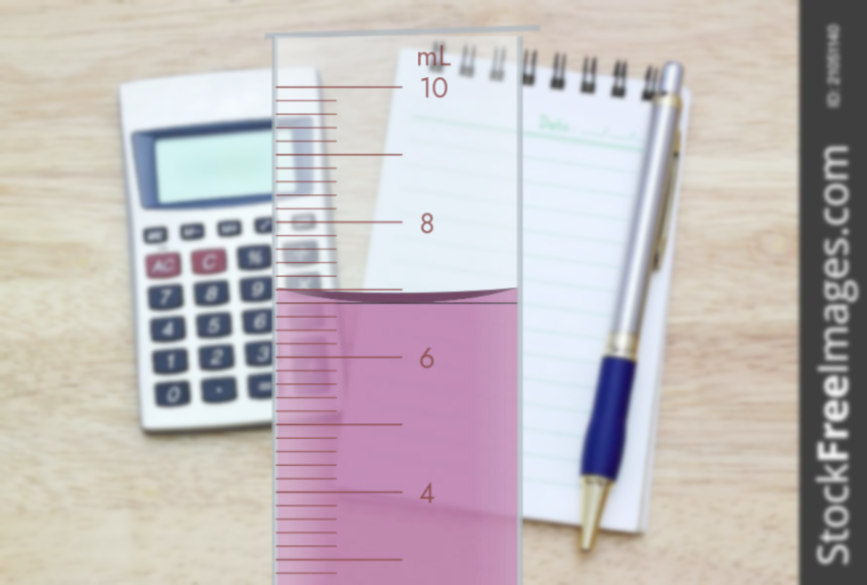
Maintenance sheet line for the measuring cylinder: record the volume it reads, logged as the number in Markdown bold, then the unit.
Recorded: **6.8** mL
